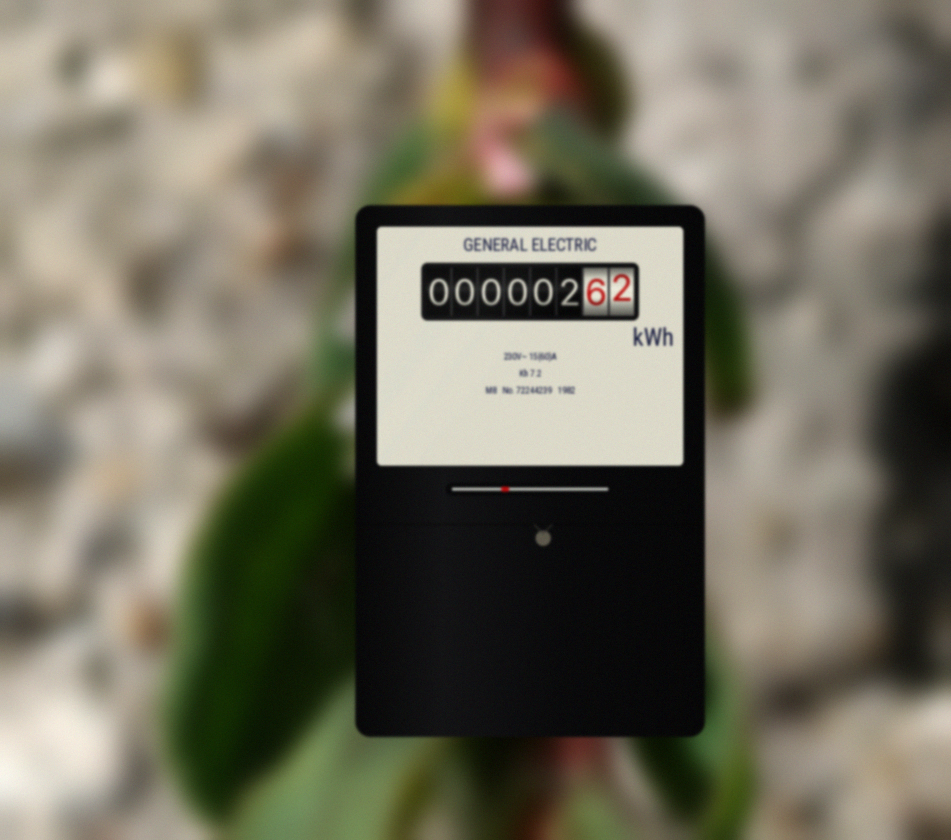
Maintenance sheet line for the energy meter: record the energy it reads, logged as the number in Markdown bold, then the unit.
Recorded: **2.62** kWh
